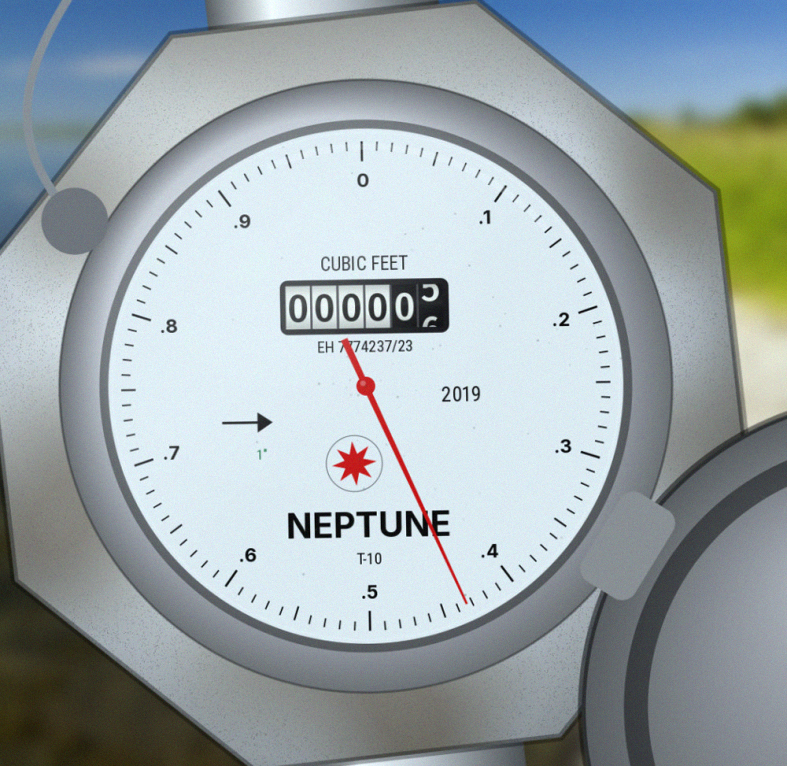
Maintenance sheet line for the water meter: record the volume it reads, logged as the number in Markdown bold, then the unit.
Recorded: **5.43** ft³
